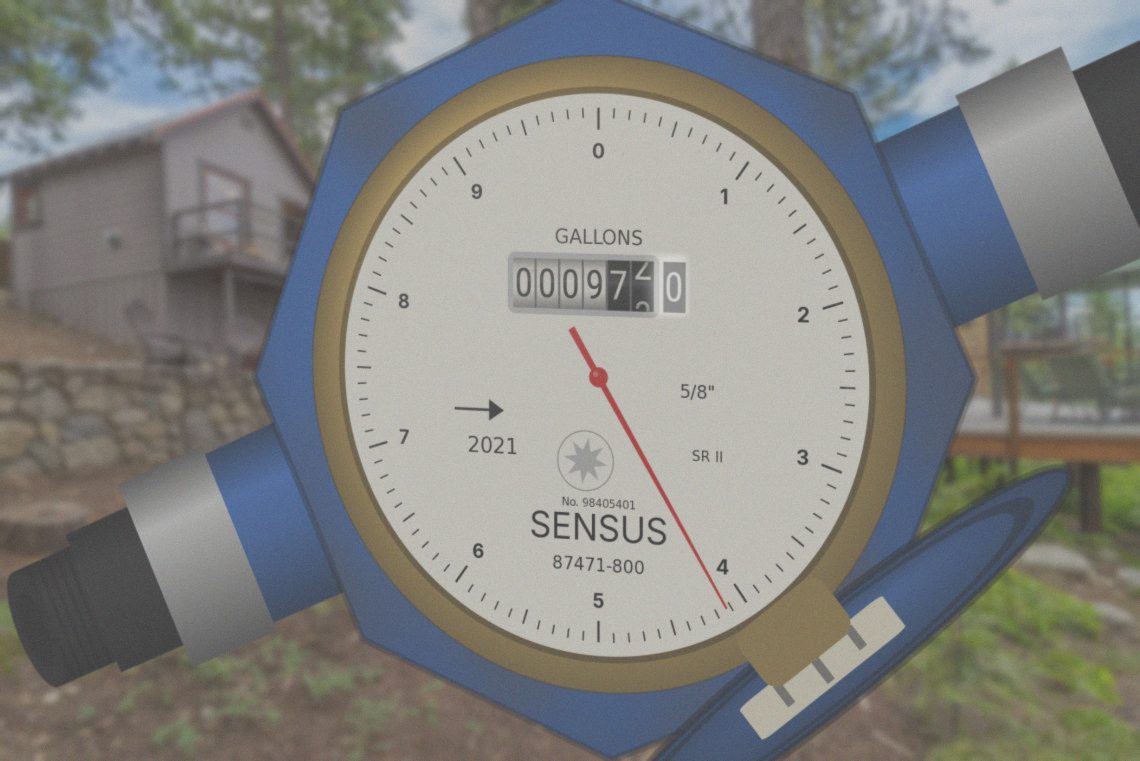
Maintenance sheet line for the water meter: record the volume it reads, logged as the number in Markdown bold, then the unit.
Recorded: **9724.1** gal
